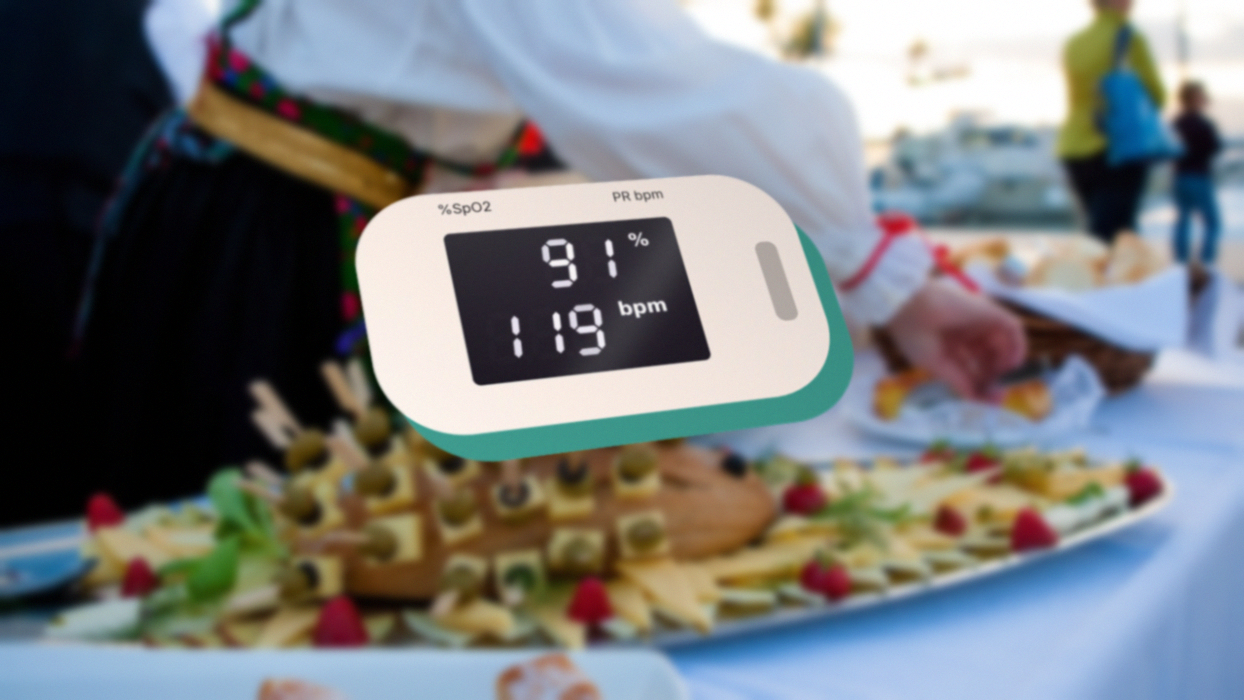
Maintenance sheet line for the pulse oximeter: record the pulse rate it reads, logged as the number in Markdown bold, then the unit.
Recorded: **119** bpm
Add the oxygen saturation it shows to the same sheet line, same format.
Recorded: **91** %
